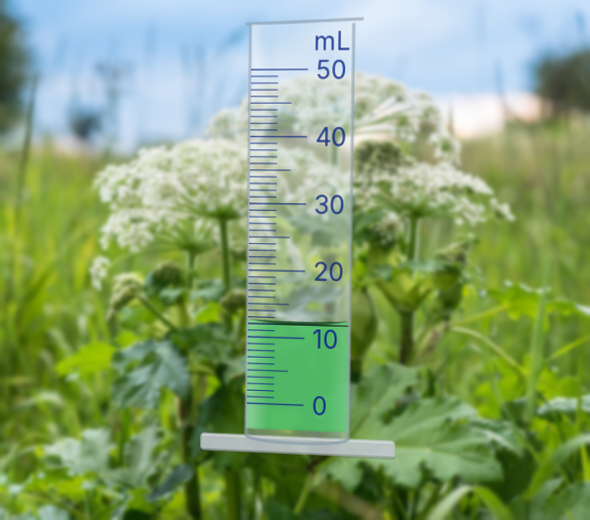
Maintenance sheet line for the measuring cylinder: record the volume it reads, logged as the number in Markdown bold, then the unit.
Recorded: **12** mL
